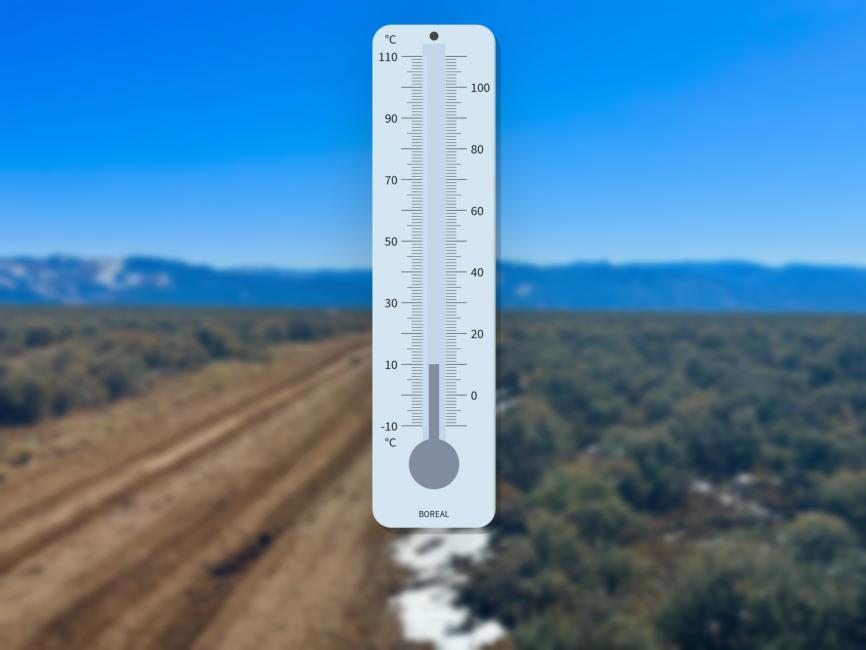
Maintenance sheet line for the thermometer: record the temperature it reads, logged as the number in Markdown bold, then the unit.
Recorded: **10** °C
